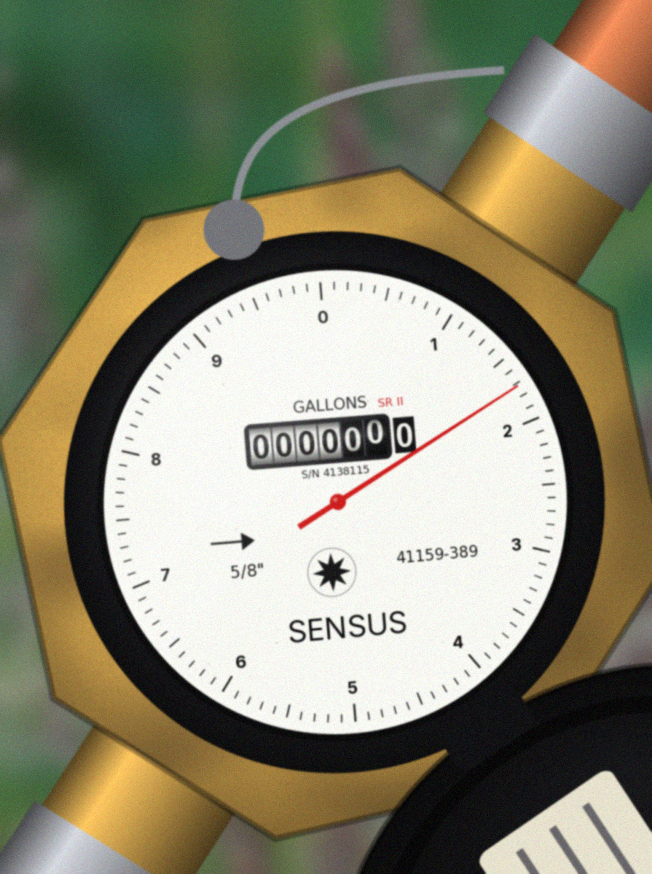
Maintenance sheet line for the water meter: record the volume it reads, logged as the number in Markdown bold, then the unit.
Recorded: **1.7** gal
